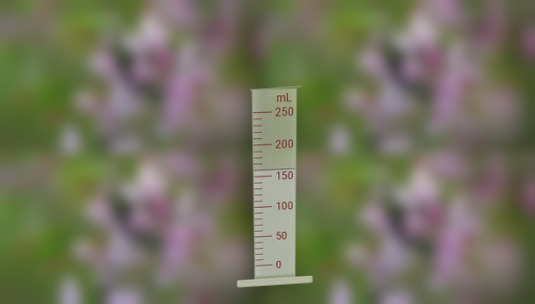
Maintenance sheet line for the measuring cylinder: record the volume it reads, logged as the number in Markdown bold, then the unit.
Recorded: **160** mL
